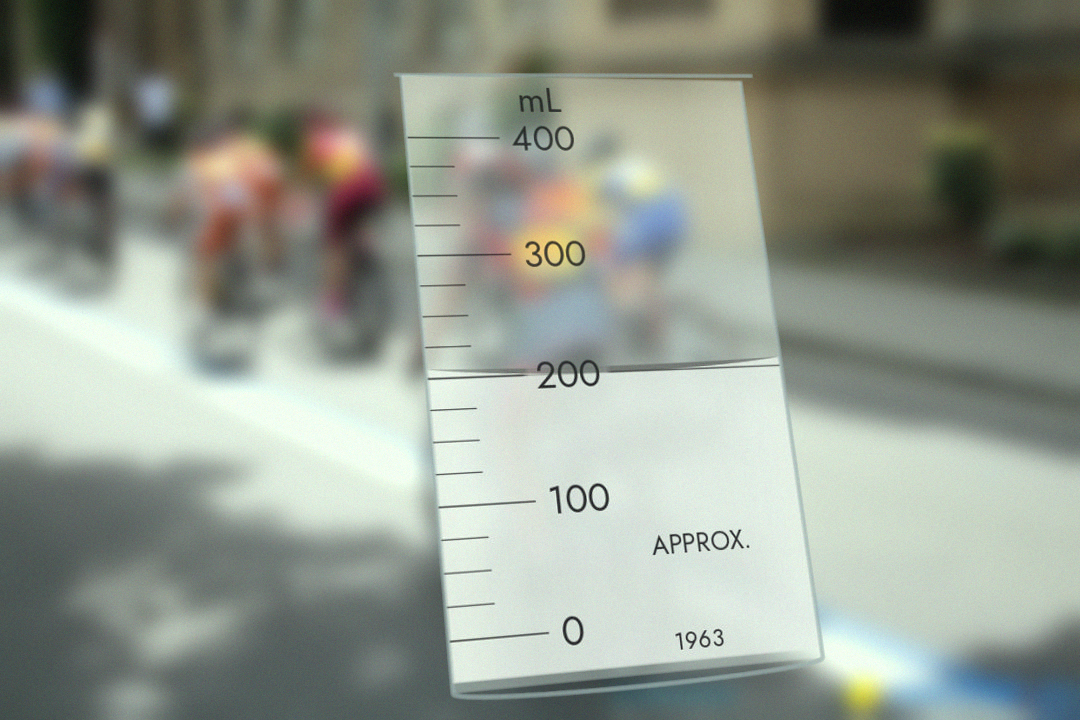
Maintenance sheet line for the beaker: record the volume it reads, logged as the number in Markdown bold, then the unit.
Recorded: **200** mL
